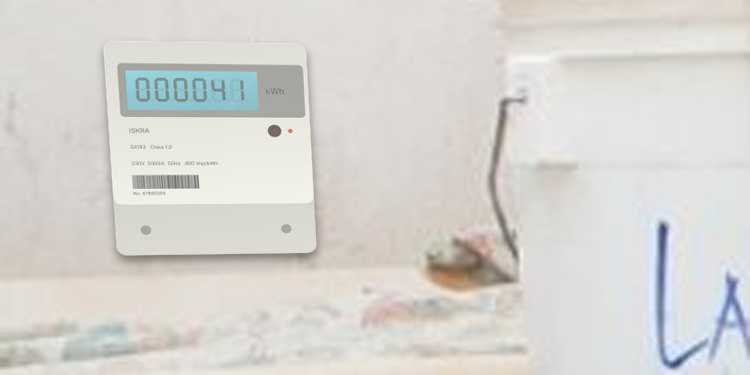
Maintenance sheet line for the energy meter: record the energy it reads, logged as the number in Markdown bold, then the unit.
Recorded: **41** kWh
